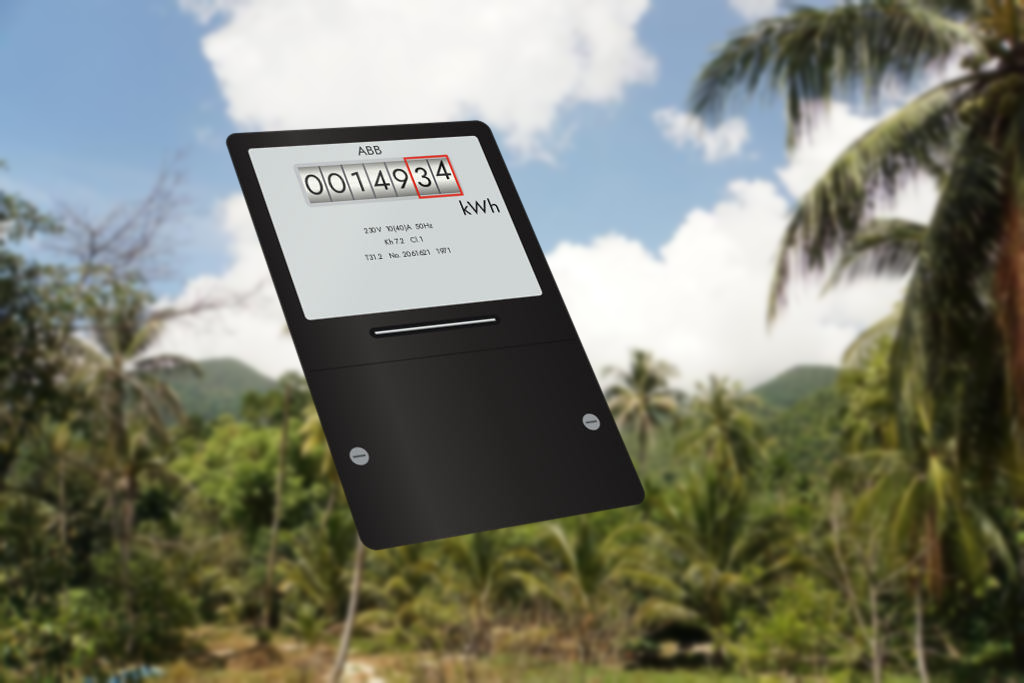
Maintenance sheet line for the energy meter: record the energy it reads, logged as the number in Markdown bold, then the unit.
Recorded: **149.34** kWh
